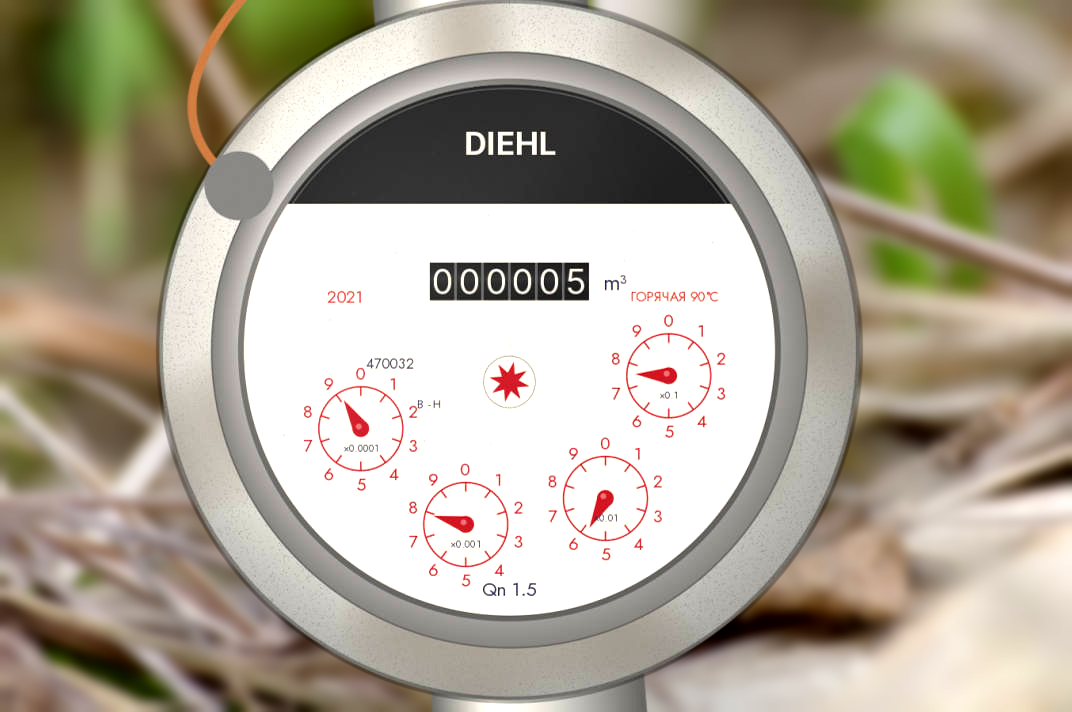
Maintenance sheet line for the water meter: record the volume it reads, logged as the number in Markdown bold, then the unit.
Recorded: **5.7579** m³
